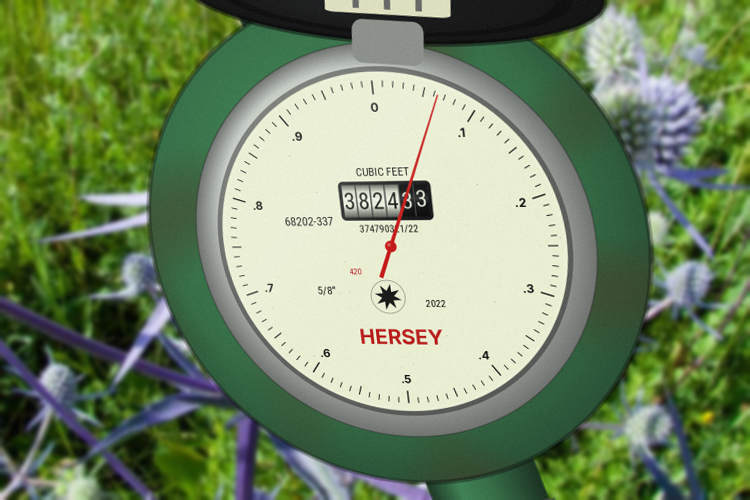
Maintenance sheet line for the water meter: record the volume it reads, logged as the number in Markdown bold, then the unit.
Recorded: **382433.06** ft³
